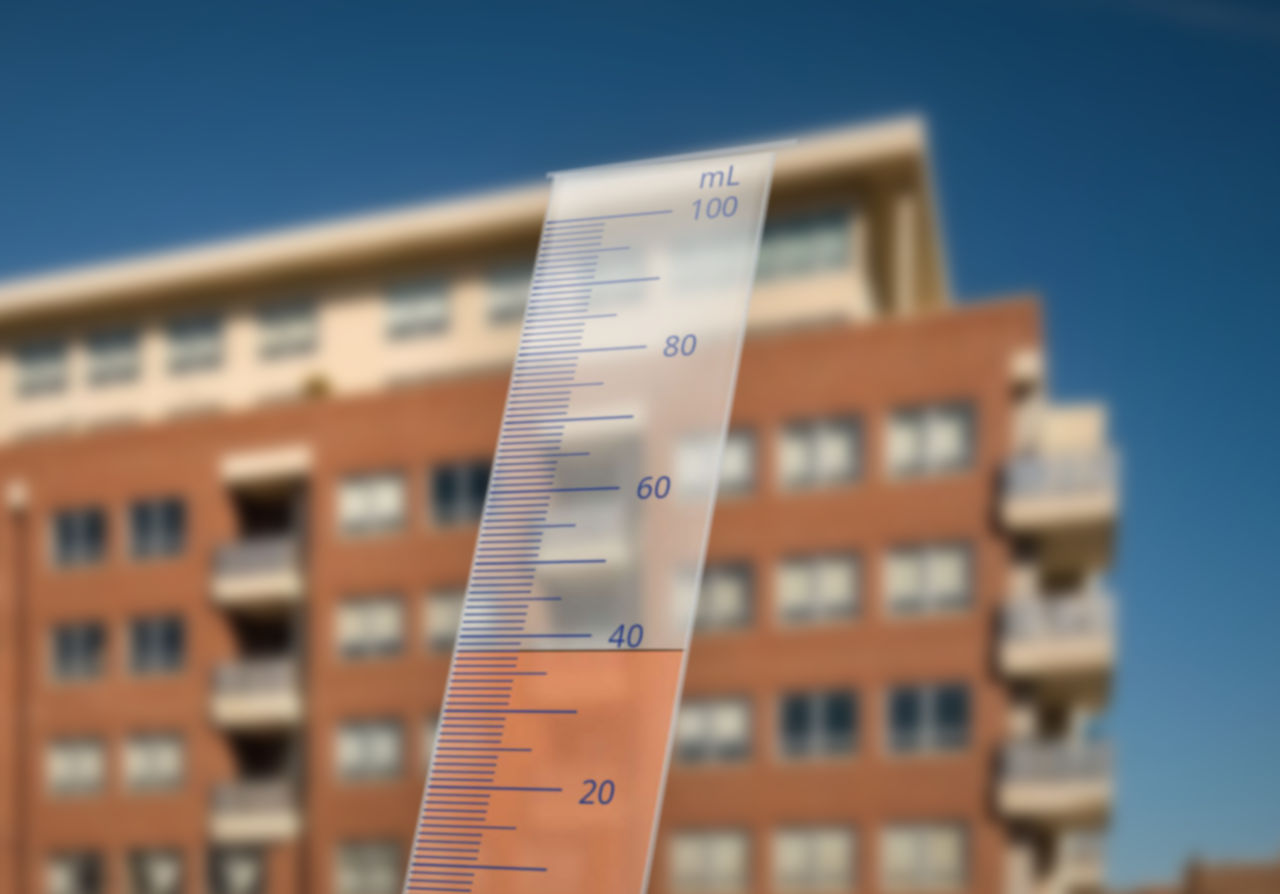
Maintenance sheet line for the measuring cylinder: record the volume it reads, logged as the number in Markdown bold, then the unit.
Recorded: **38** mL
